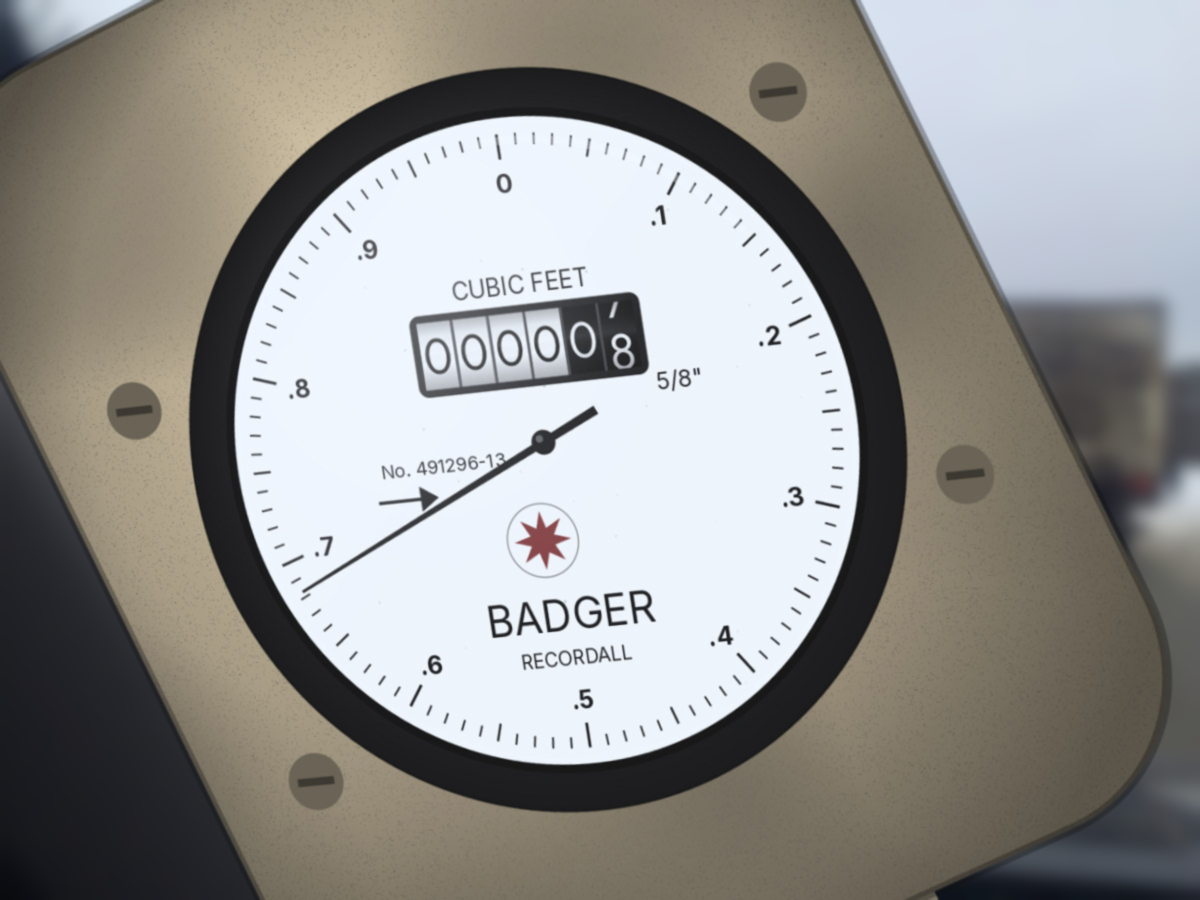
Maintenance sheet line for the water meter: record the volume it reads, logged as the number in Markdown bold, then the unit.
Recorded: **7.68** ft³
